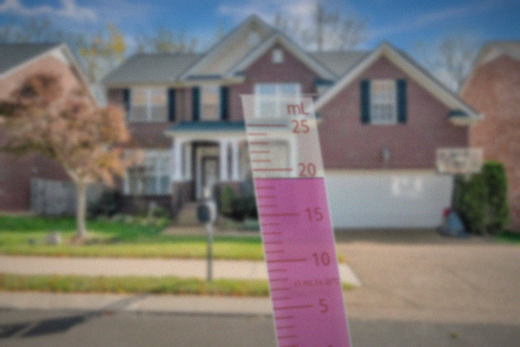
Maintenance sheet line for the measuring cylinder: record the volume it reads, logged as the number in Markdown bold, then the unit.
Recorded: **19** mL
